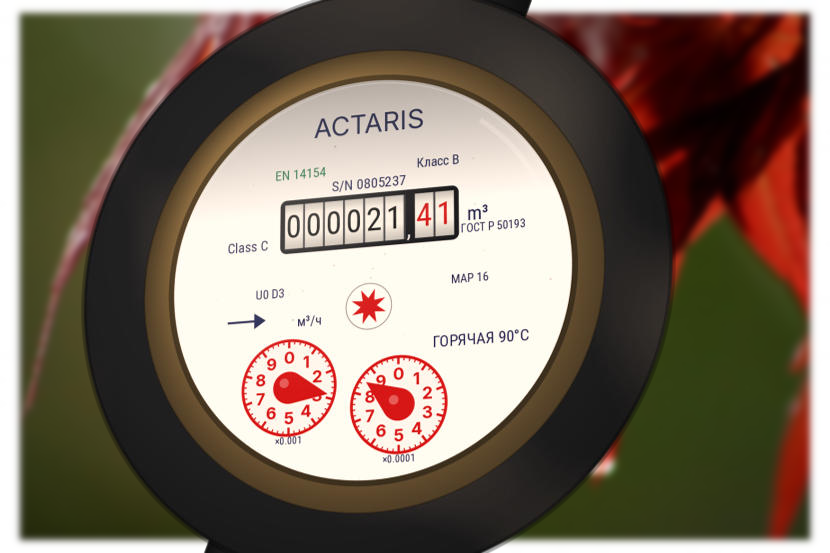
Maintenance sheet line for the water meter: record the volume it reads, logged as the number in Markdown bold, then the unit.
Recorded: **21.4128** m³
